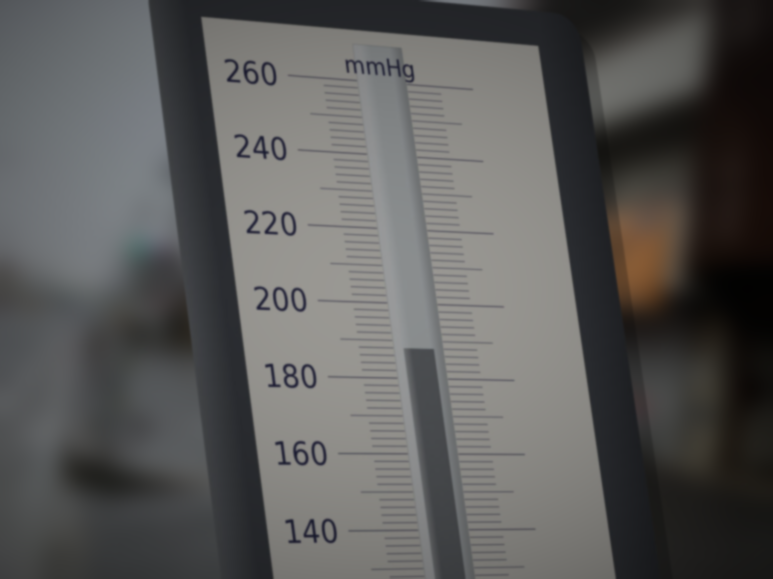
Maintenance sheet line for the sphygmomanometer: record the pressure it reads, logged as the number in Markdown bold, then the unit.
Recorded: **188** mmHg
